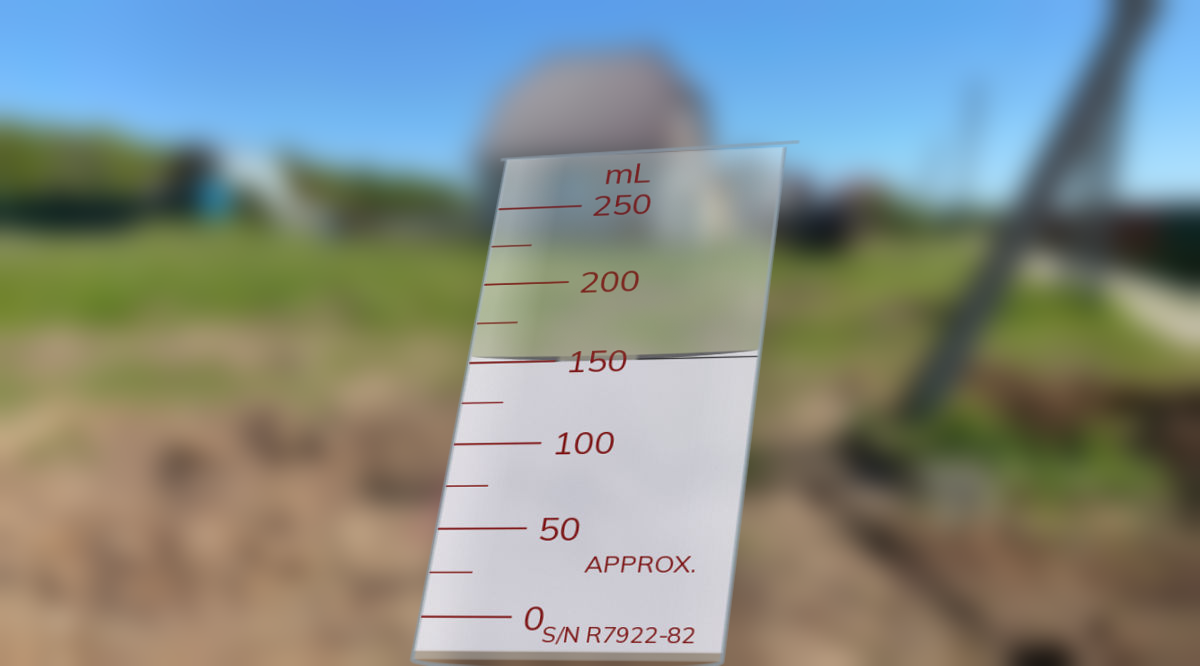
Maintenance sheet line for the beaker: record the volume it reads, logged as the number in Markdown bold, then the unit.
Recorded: **150** mL
